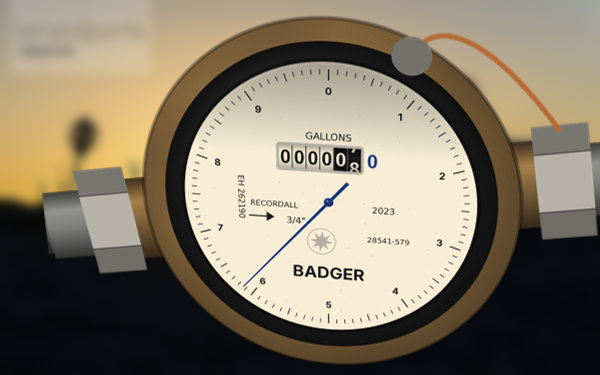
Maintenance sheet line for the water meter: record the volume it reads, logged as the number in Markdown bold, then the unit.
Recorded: **76.1** gal
